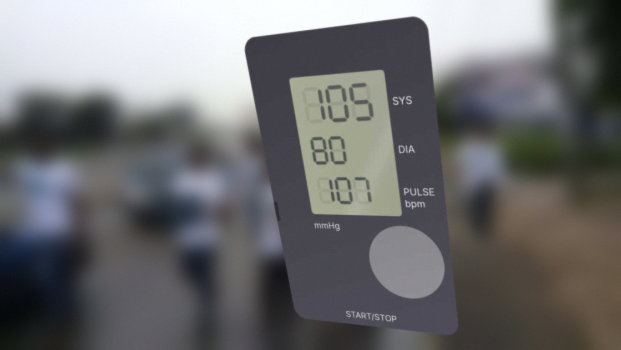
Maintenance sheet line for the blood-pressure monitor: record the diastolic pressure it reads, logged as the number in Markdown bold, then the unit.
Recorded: **80** mmHg
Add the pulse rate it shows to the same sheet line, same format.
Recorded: **107** bpm
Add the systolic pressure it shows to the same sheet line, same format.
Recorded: **105** mmHg
